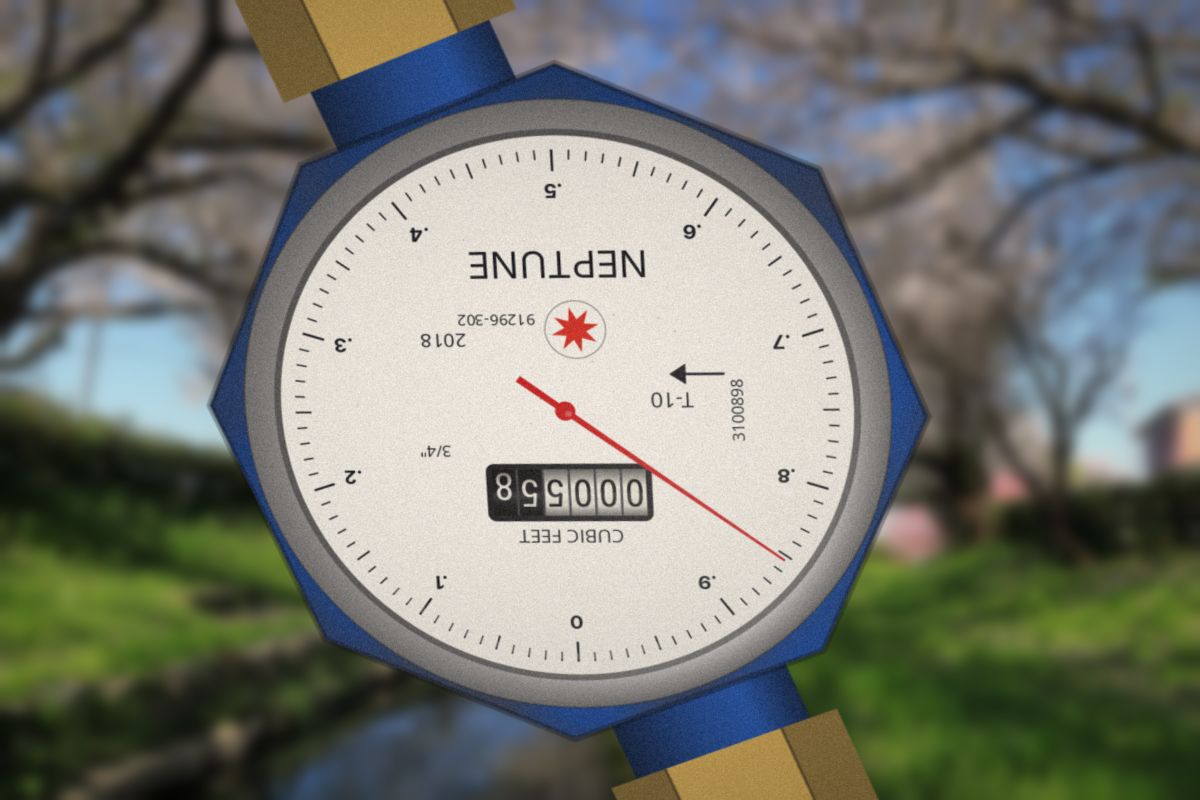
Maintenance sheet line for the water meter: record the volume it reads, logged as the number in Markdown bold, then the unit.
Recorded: **557.85** ft³
